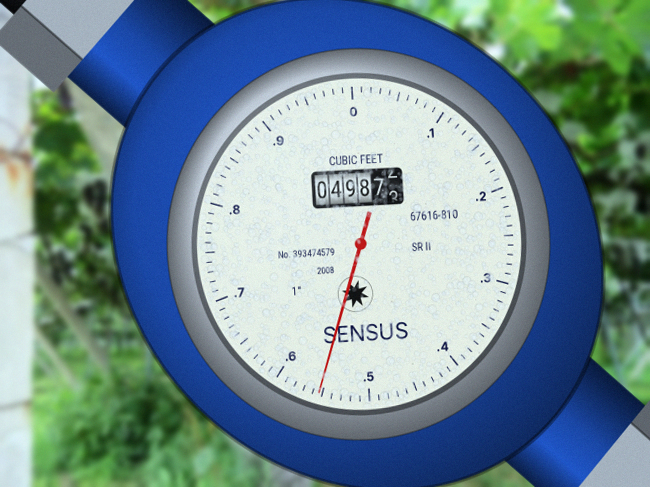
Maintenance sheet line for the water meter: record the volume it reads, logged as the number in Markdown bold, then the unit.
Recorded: **49872.55** ft³
